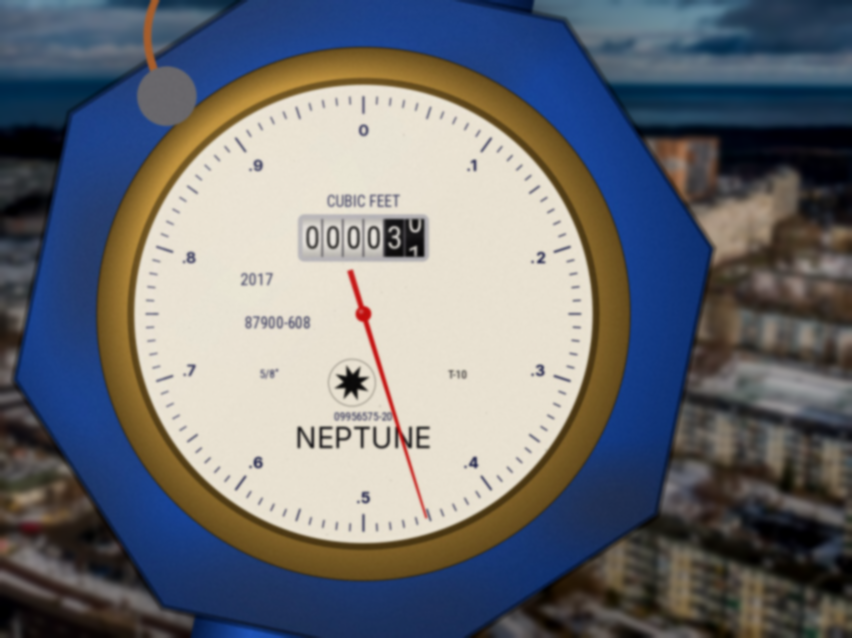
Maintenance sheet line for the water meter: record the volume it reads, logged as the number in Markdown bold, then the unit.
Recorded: **30.45** ft³
